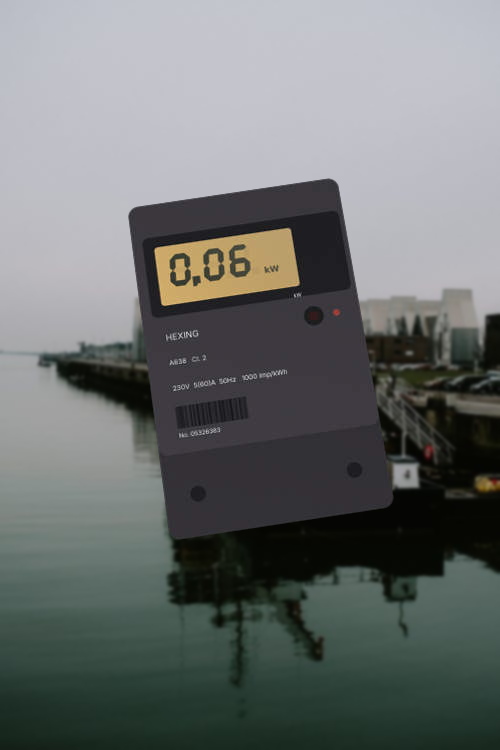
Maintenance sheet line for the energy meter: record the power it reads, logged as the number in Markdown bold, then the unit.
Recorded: **0.06** kW
